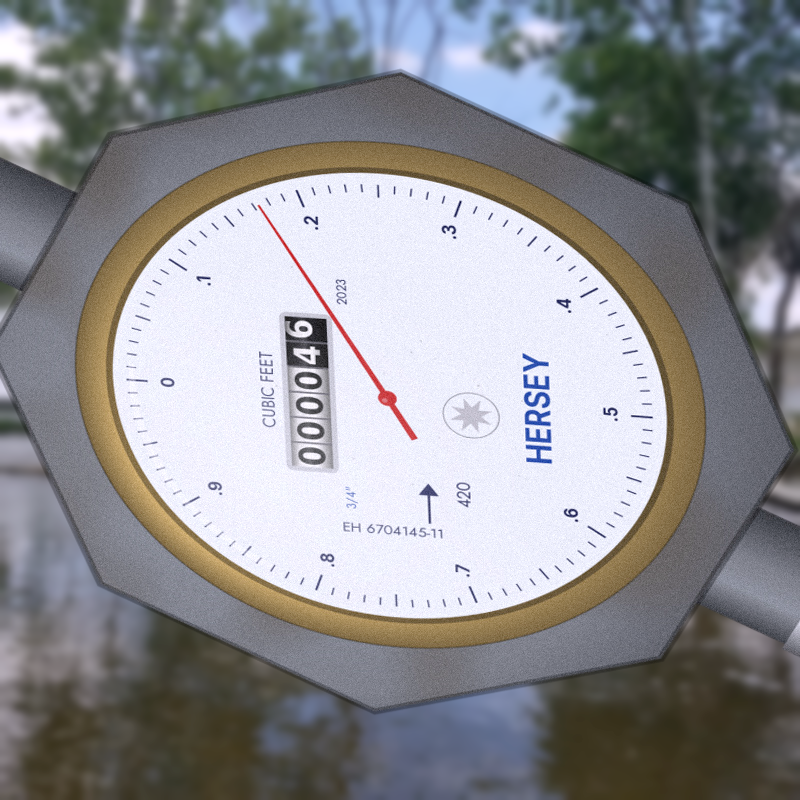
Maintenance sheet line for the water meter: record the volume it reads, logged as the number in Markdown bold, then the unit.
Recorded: **46.17** ft³
